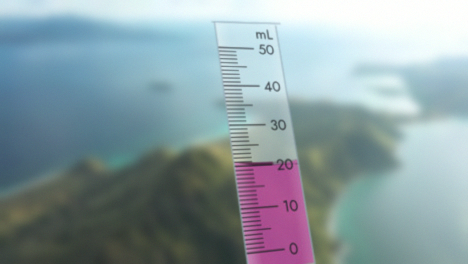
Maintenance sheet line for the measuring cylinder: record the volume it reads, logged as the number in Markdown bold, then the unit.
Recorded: **20** mL
